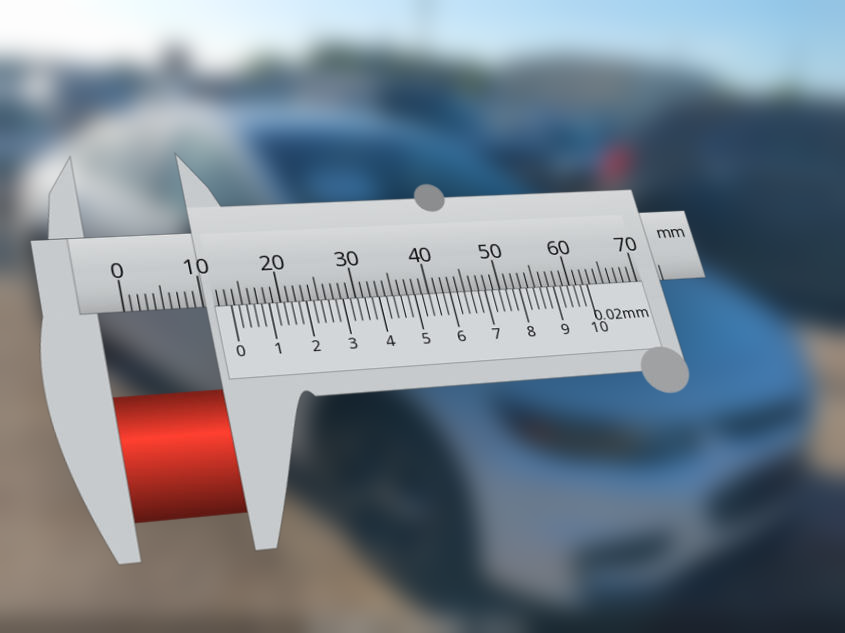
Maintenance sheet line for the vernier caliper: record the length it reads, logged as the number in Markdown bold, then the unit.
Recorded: **13.6** mm
